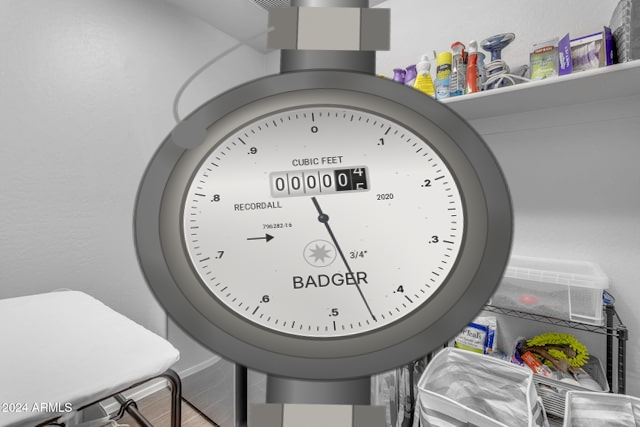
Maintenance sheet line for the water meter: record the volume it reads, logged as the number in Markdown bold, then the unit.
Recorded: **4.45** ft³
